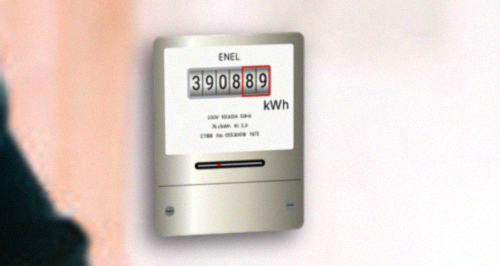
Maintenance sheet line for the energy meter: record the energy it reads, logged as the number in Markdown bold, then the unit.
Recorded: **3908.89** kWh
